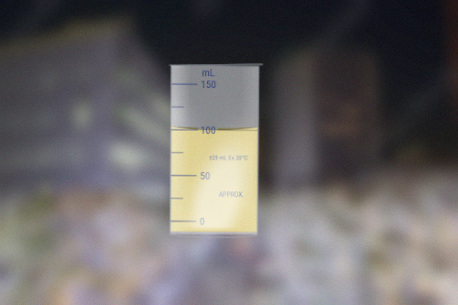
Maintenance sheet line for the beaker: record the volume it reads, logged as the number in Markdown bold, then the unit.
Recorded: **100** mL
